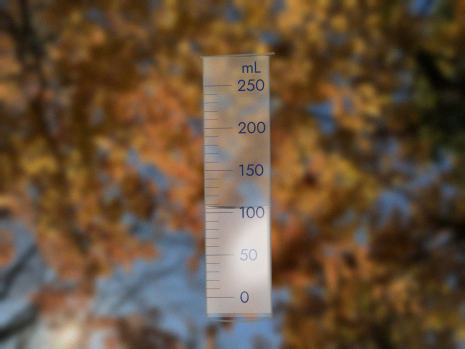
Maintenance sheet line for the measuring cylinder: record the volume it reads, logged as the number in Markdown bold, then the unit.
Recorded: **105** mL
